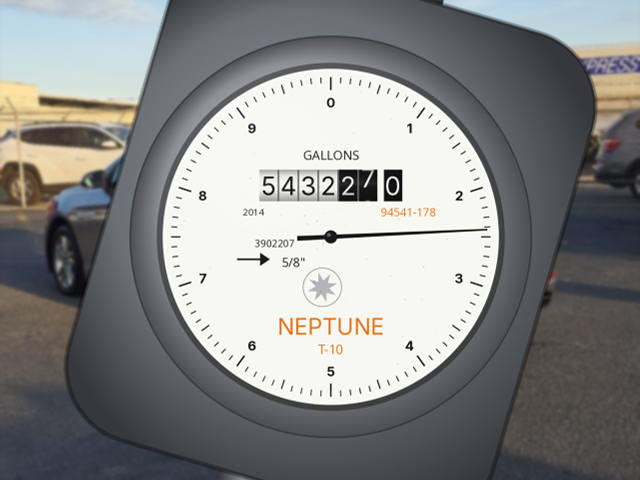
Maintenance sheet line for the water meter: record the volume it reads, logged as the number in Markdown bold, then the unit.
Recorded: **5432272.4** gal
